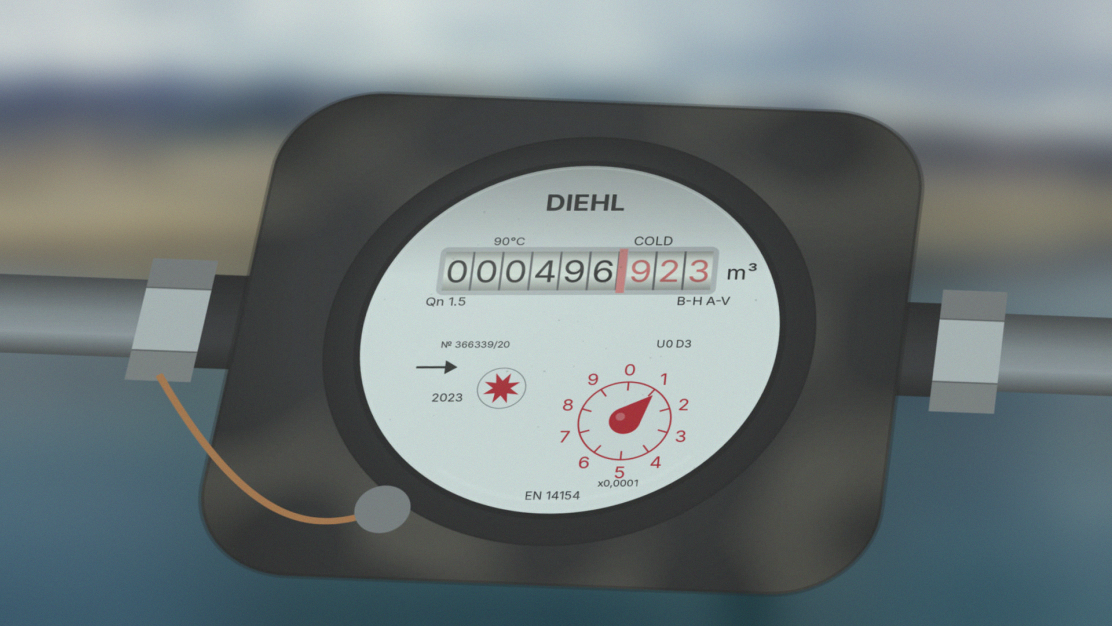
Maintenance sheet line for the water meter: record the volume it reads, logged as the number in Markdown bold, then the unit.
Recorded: **496.9231** m³
